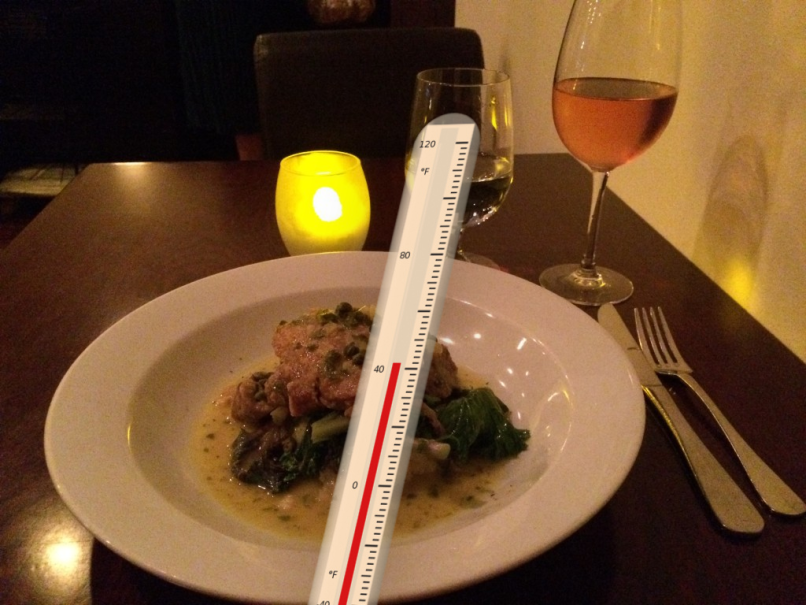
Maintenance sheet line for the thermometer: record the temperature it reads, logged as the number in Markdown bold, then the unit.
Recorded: **42** °F
